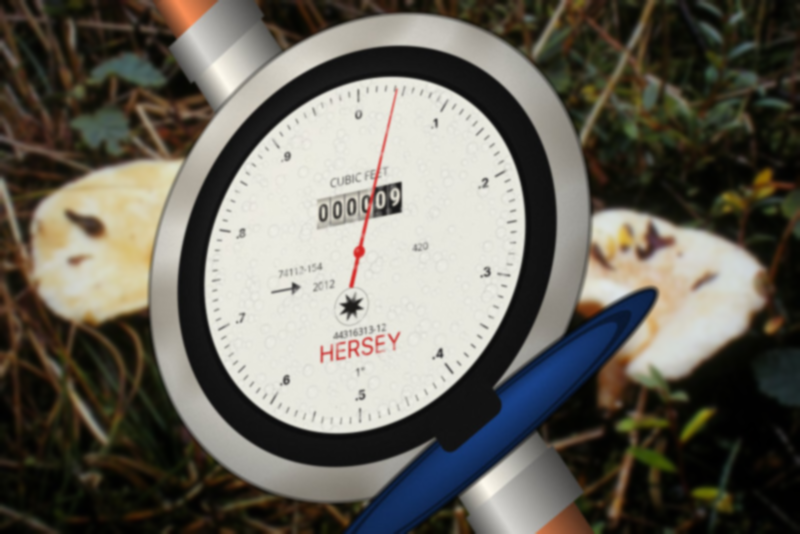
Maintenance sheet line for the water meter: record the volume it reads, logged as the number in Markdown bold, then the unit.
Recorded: **9.04** ft³
